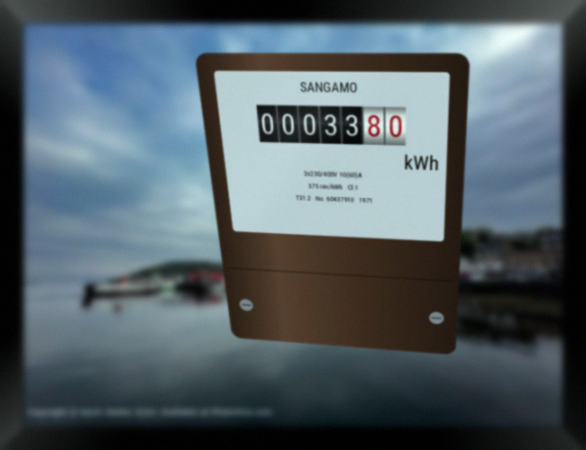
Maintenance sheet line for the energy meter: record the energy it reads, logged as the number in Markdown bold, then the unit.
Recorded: **33.80** kWh
